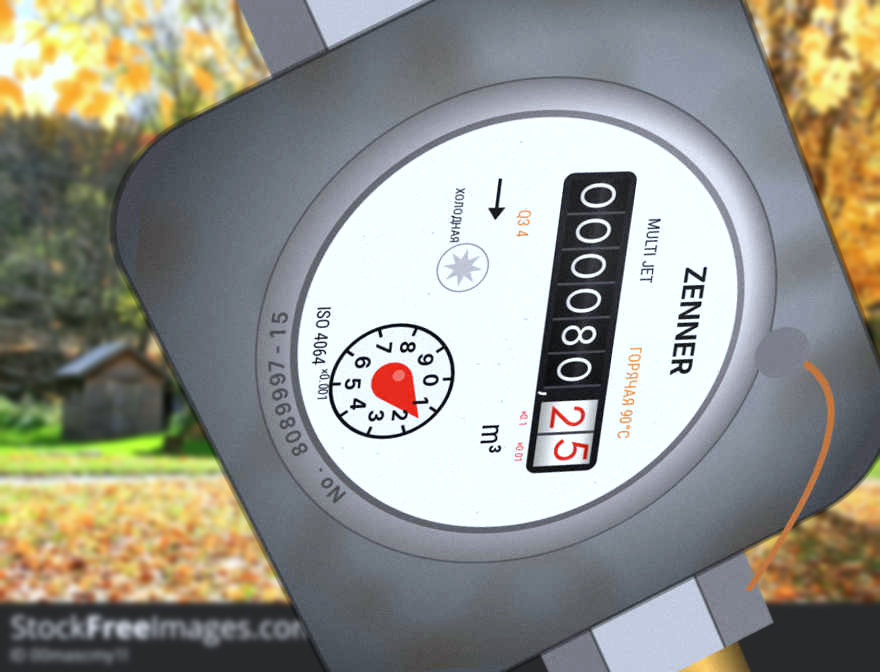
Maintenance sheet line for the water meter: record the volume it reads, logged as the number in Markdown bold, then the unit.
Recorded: **80.251** m³
